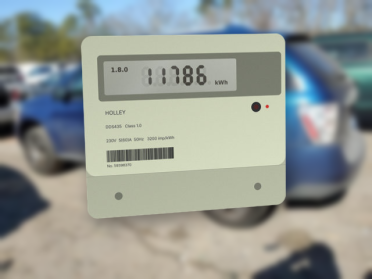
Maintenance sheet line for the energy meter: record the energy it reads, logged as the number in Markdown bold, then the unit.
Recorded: **11786** kWh
